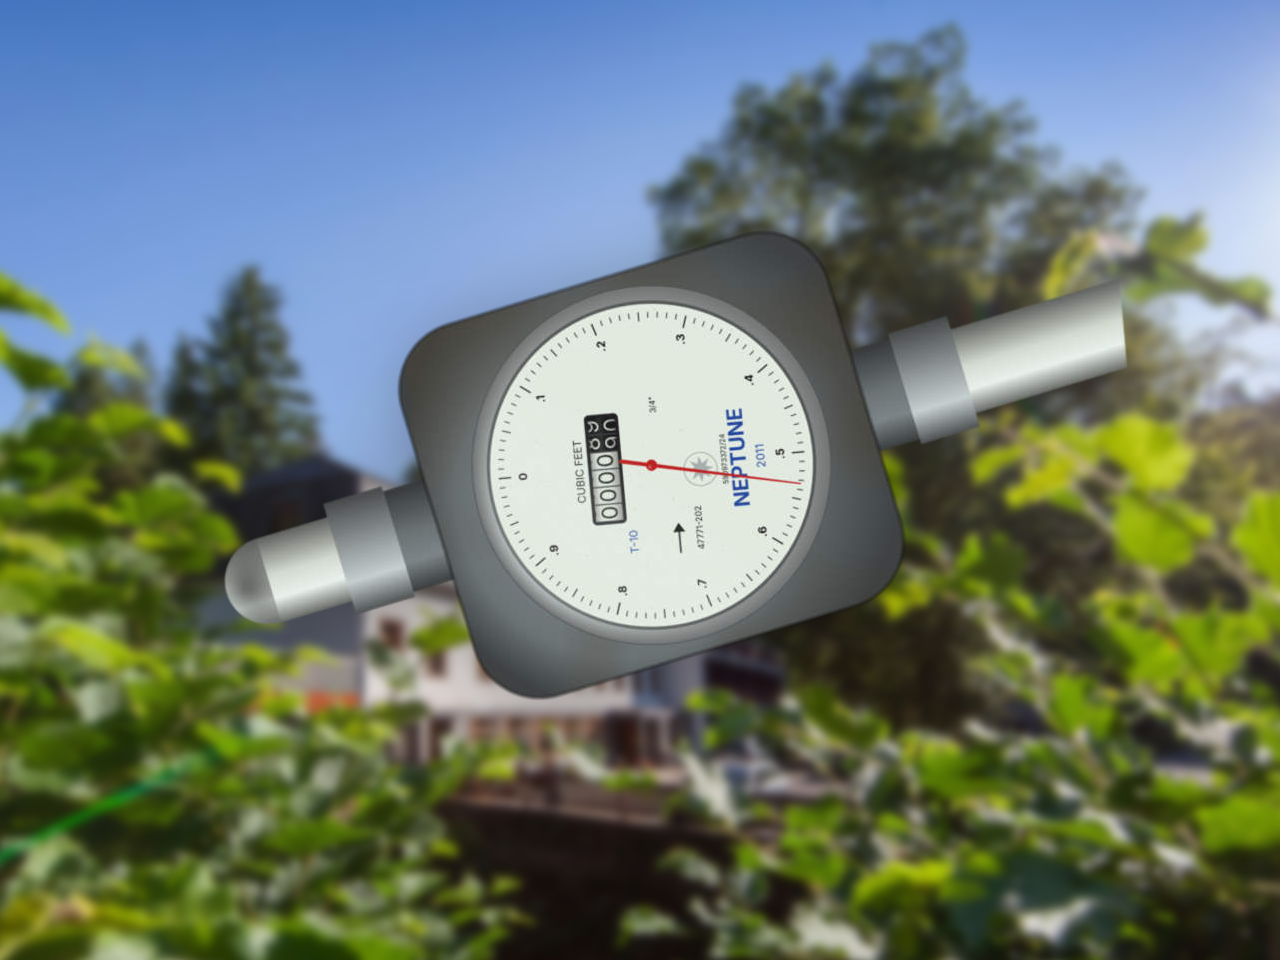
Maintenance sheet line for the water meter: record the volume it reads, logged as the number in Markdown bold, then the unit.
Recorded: **89.53** ft³
